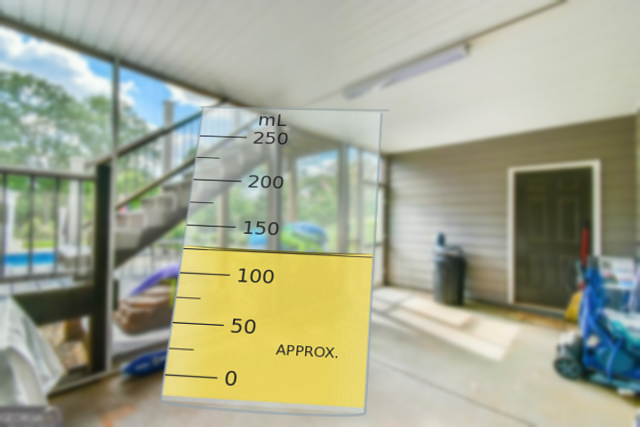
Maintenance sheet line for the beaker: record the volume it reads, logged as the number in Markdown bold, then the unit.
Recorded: **125** mL
